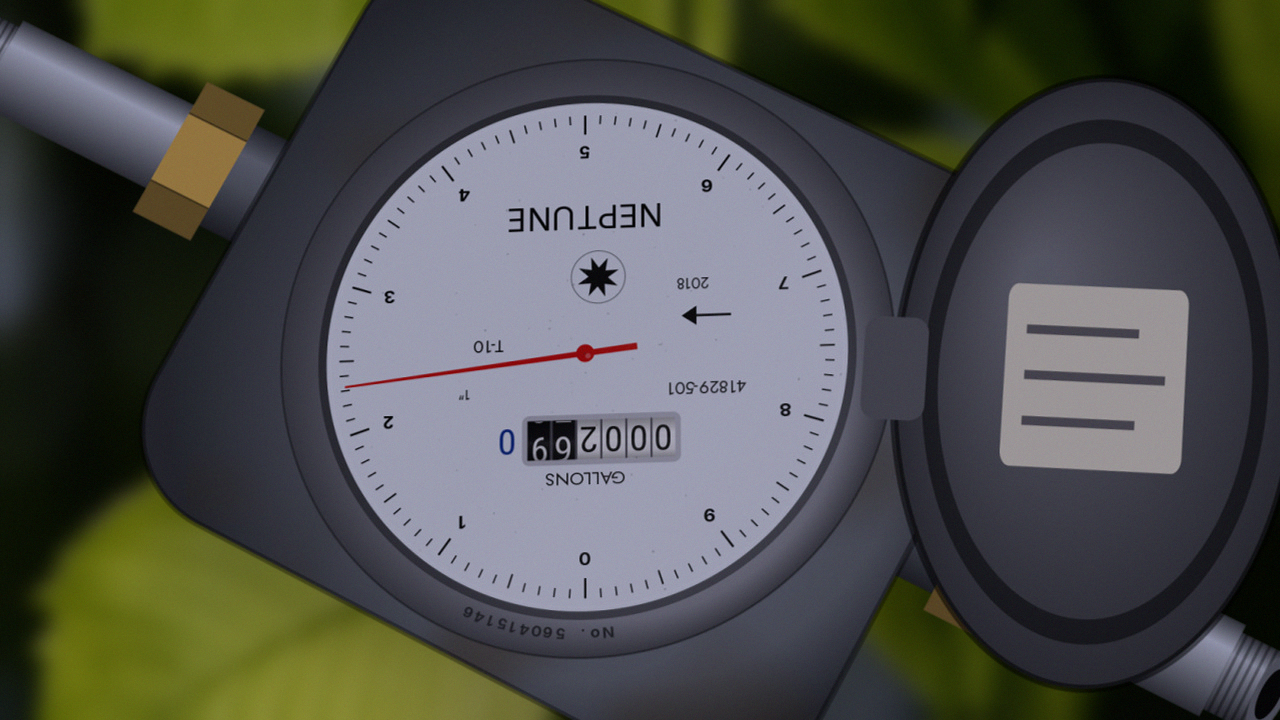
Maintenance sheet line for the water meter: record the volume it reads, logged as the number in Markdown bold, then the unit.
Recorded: **2692.3** gal
